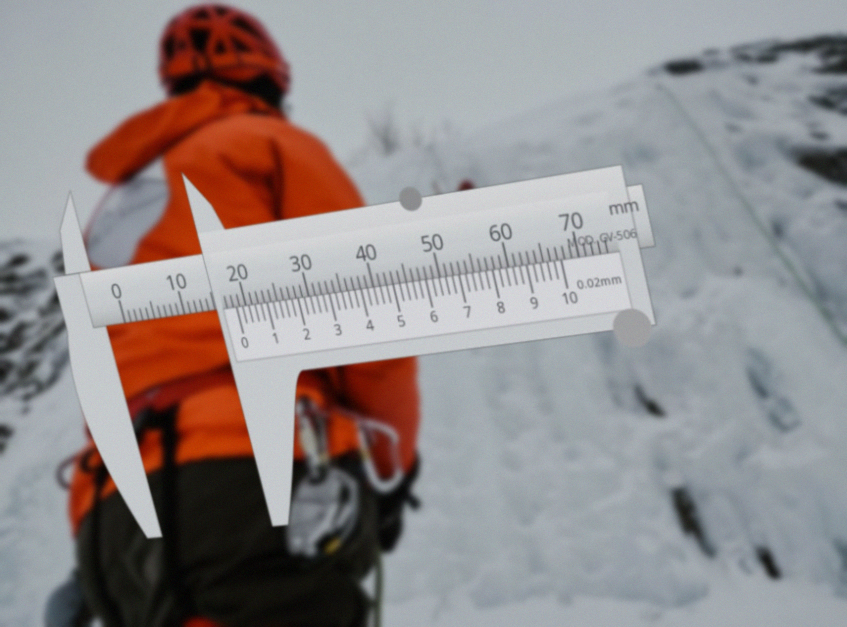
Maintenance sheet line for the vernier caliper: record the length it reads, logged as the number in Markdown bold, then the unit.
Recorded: **18.5** mm
